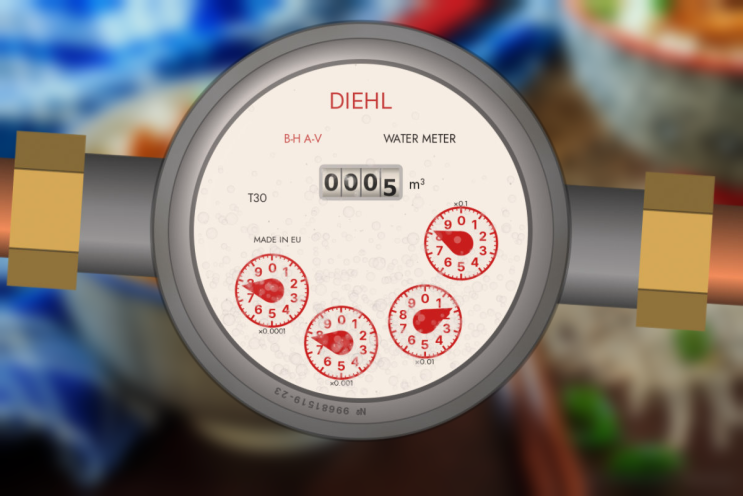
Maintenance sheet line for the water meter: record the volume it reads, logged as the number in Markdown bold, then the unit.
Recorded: **4.8177** m³
